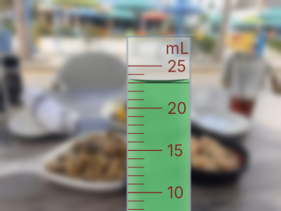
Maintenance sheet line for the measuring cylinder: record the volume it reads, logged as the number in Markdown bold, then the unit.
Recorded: **23** mL
